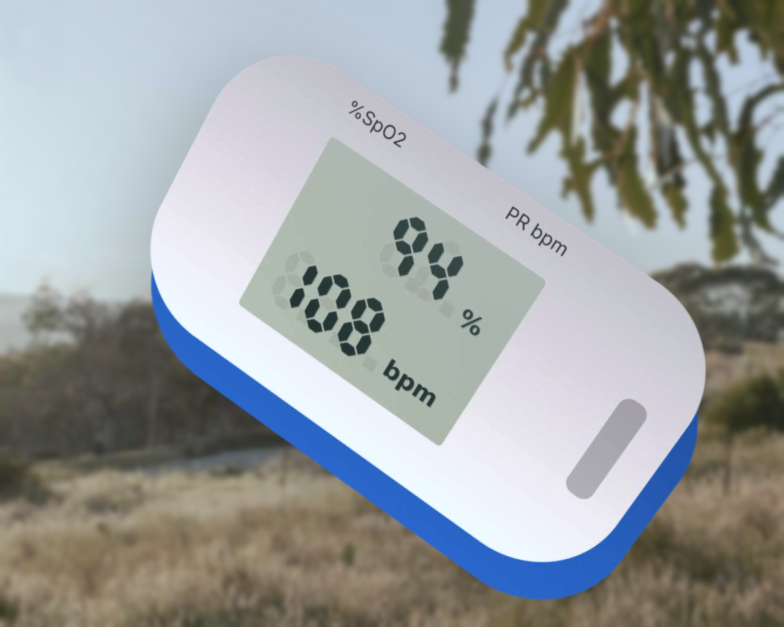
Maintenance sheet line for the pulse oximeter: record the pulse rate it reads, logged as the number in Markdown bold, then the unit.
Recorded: **108** bpm
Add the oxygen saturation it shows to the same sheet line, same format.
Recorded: **94** %
